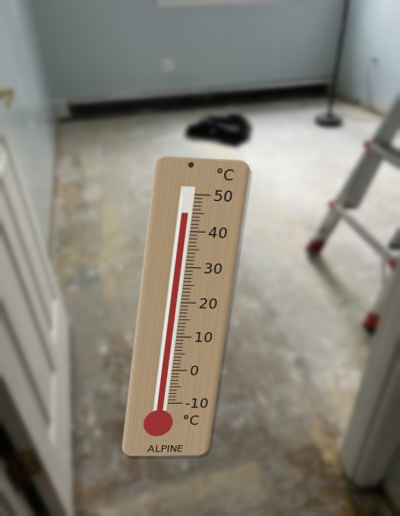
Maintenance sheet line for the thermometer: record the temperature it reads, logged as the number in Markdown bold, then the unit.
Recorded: **45** °C
